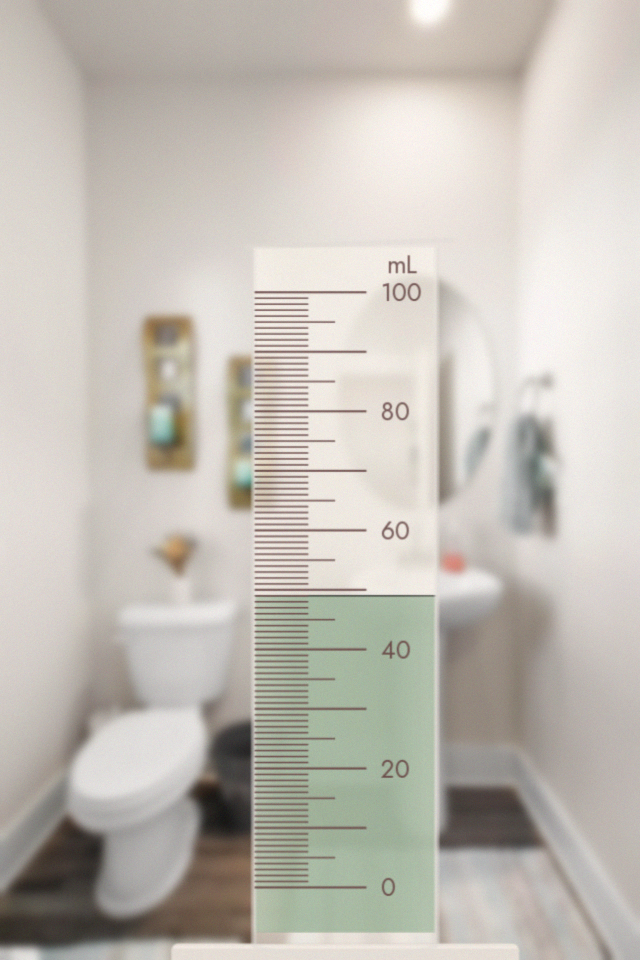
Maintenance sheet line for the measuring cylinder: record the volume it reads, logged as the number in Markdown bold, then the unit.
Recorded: **49** mL
